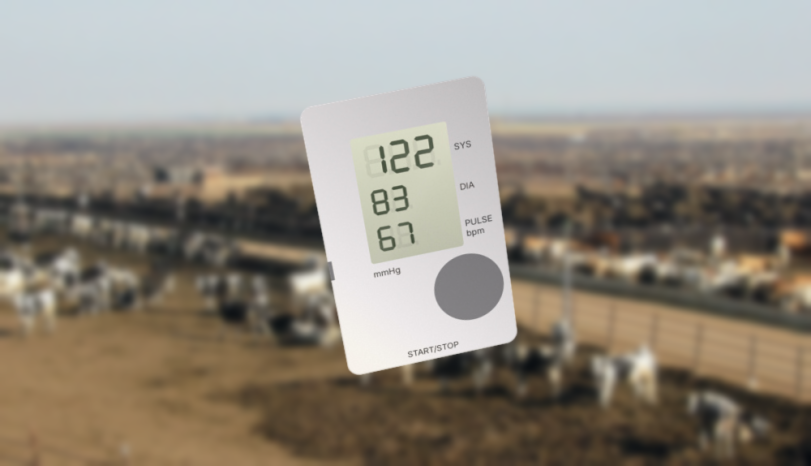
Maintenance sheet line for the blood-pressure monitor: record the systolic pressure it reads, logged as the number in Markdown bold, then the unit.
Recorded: **122** mmHg
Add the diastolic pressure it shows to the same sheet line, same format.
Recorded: **83** mmHg
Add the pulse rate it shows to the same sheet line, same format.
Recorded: **67** bpm
